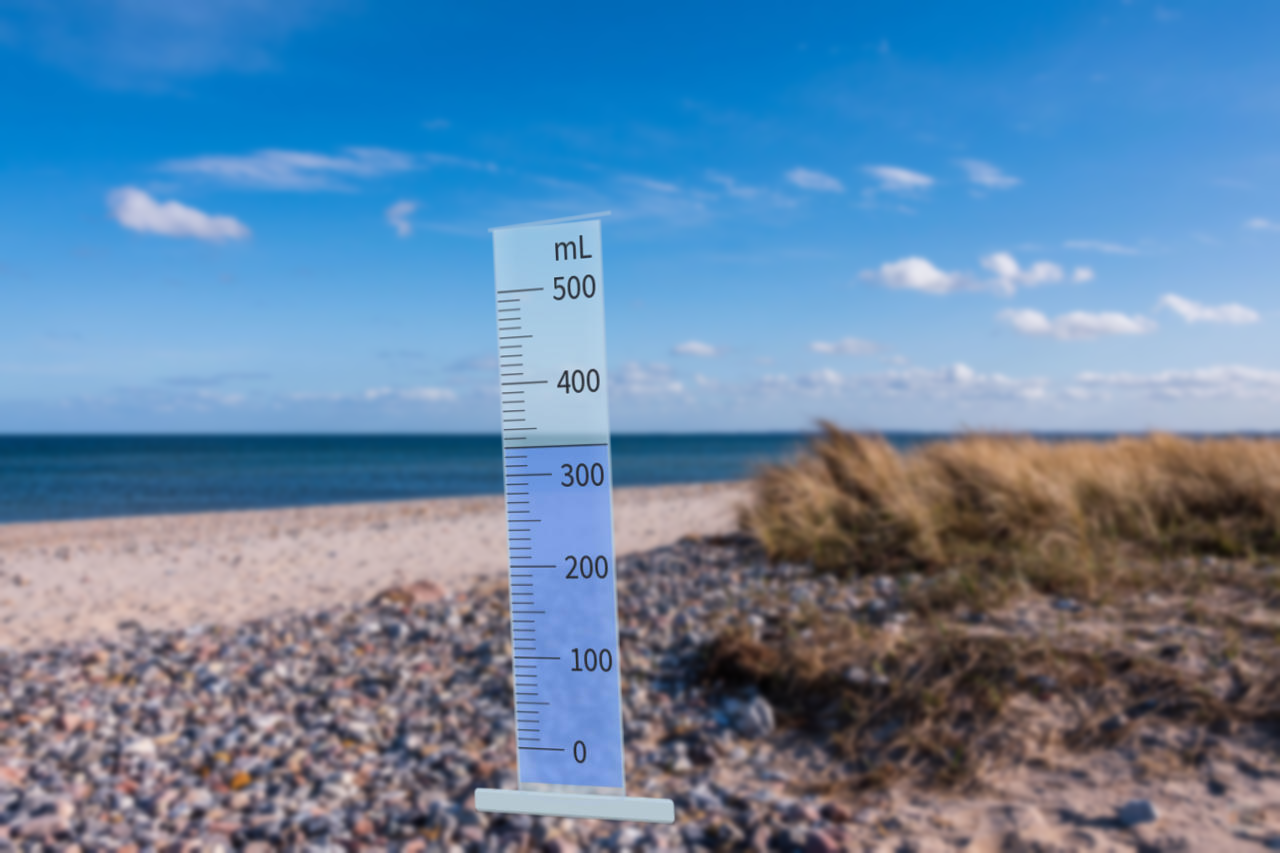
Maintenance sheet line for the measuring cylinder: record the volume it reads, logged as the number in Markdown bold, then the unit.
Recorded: **330** mL
